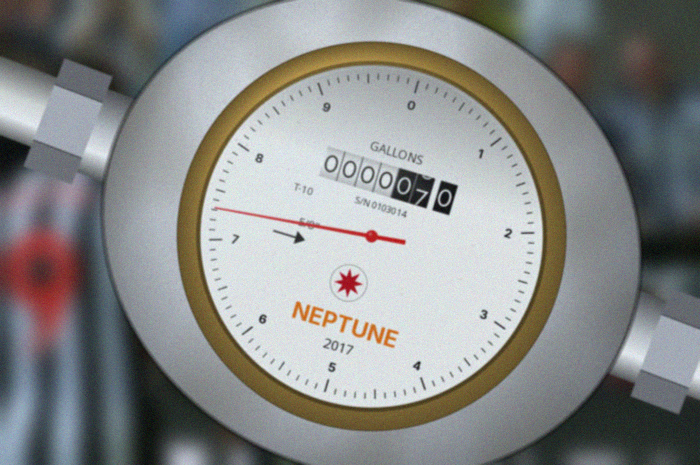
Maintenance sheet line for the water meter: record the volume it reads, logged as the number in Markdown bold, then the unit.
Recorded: **67.3** gal
